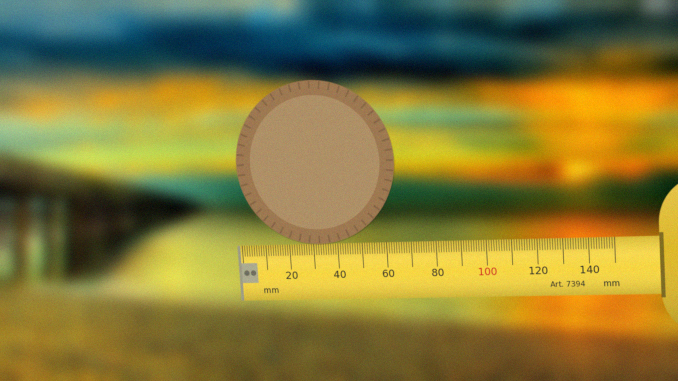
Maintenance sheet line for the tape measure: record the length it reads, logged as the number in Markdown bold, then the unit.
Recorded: **65** mm
